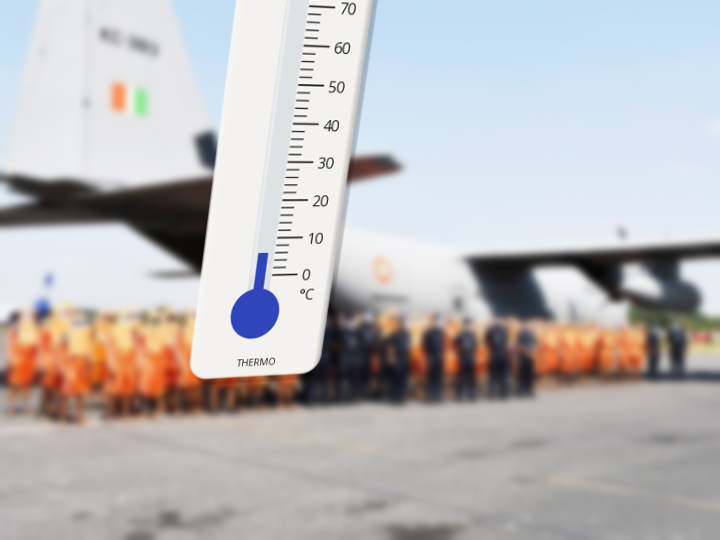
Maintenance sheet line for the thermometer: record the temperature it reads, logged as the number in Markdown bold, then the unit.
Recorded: **6** °C
